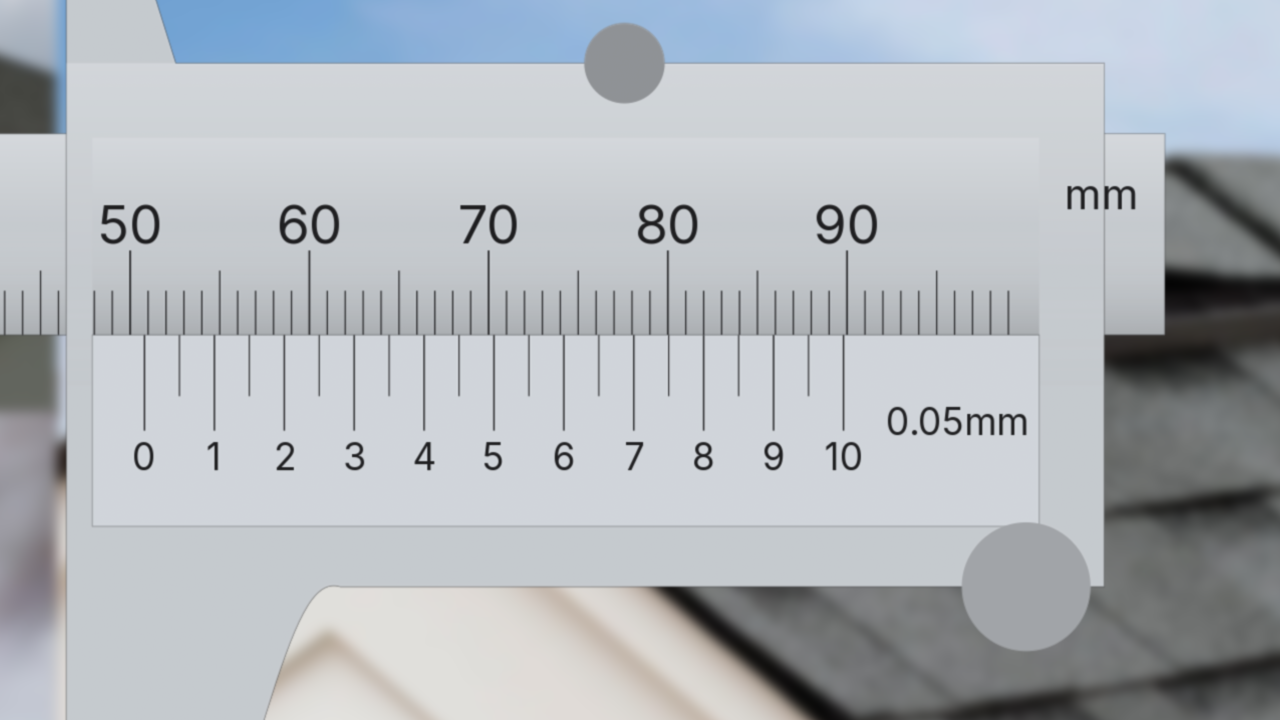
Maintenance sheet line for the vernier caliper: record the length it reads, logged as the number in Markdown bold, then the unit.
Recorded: **50.8** mm
